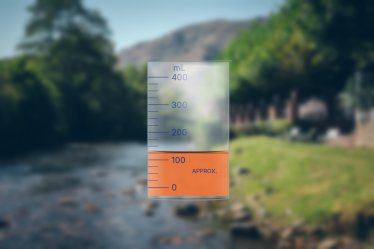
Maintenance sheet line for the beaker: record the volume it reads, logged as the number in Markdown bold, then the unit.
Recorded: **125** mL
